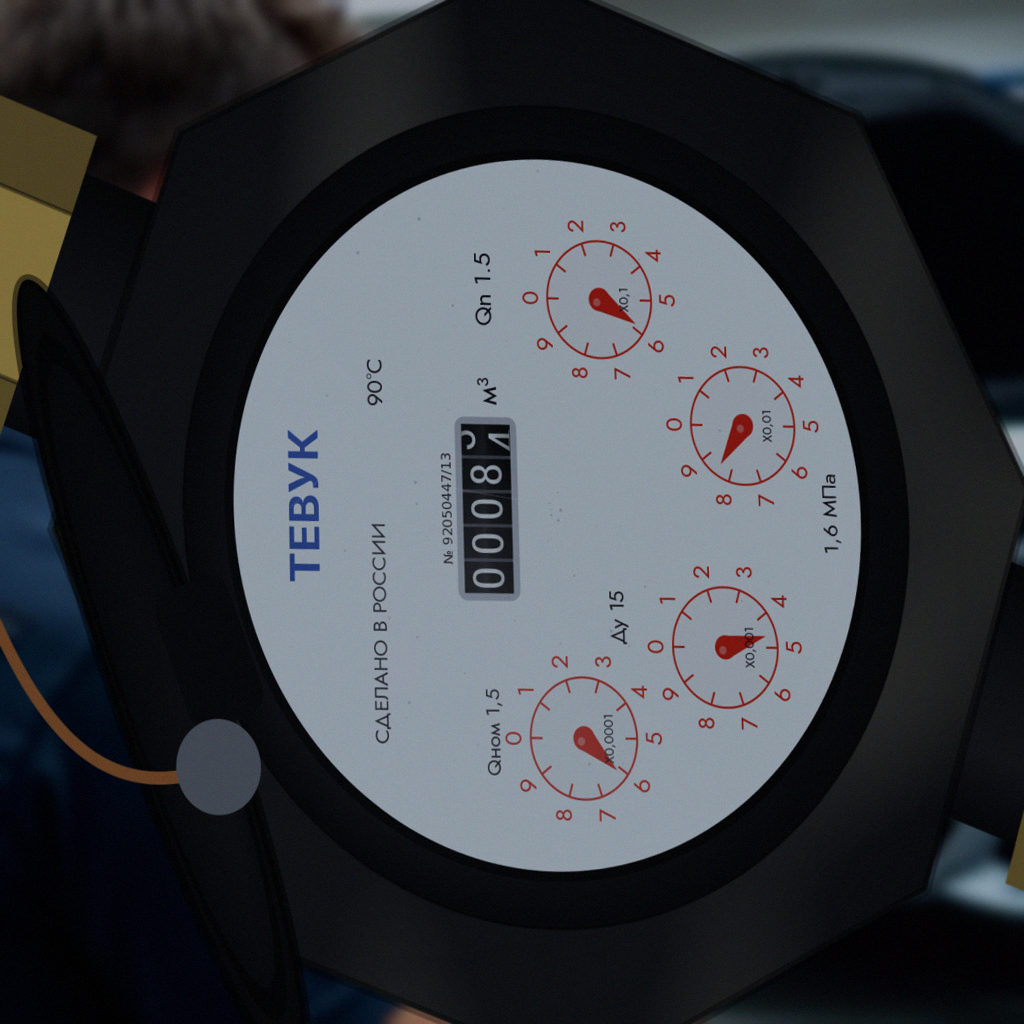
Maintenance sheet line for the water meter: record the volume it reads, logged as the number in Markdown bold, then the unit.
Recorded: **83.5846** m³
